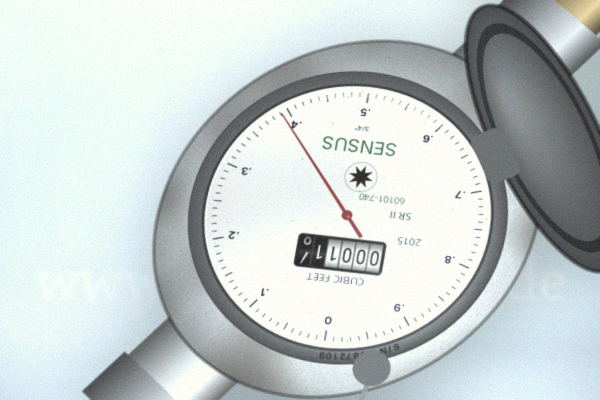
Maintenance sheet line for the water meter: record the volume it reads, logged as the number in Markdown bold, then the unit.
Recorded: **117.39** ft³
